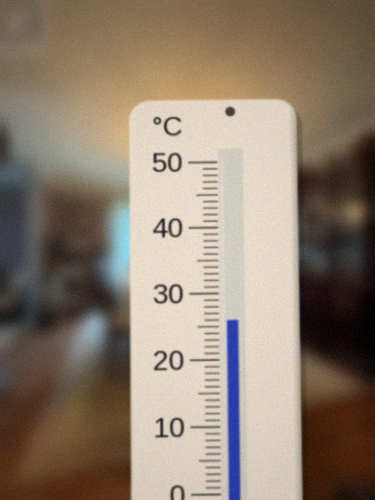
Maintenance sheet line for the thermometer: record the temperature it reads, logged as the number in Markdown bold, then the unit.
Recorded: **26** °C
